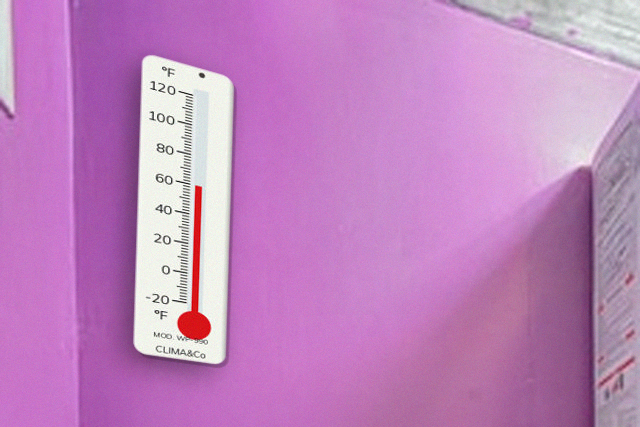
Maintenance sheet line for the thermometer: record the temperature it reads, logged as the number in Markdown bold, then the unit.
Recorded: **60** °F
